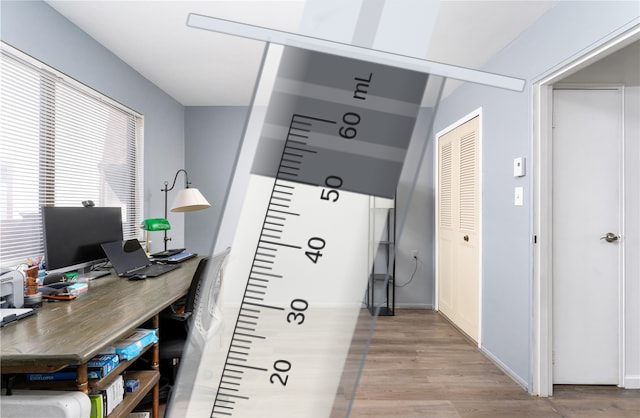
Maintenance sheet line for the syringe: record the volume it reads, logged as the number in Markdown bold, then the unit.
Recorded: **50** mL
